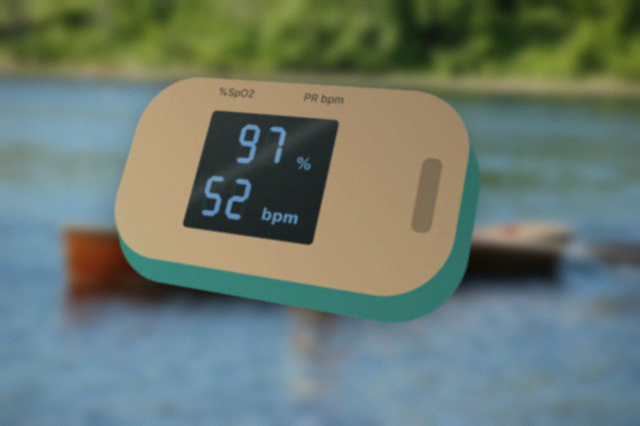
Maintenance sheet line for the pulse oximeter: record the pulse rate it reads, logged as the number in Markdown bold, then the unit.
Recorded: **52** bpm
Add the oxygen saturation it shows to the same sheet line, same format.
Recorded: **97** %
